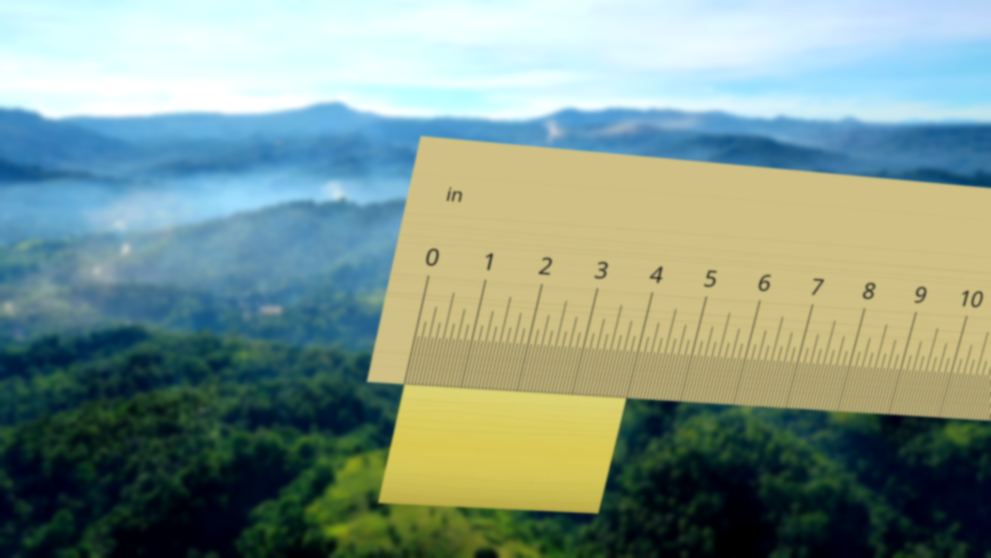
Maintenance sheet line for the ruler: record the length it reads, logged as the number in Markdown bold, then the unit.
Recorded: **4** in
